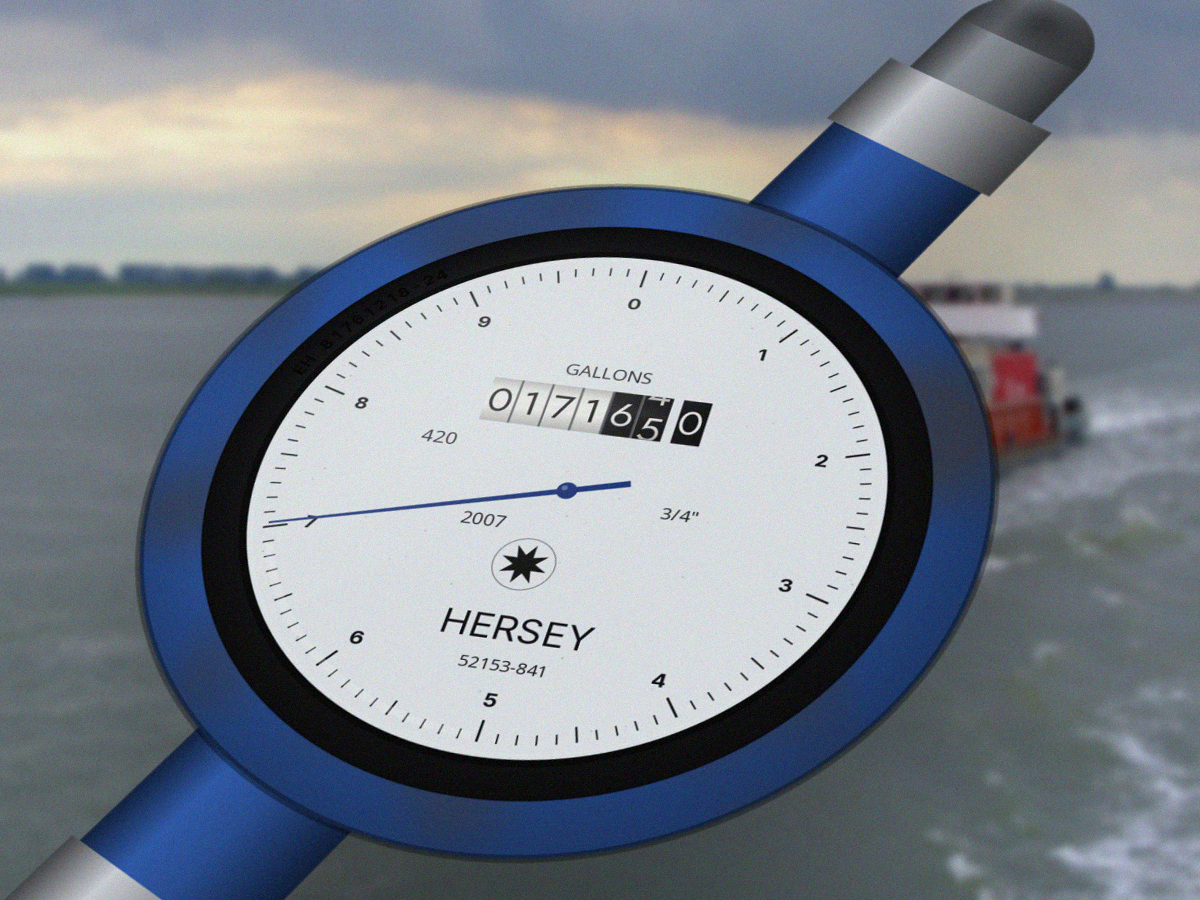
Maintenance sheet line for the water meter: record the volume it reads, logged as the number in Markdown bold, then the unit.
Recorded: **171647.0** gal
